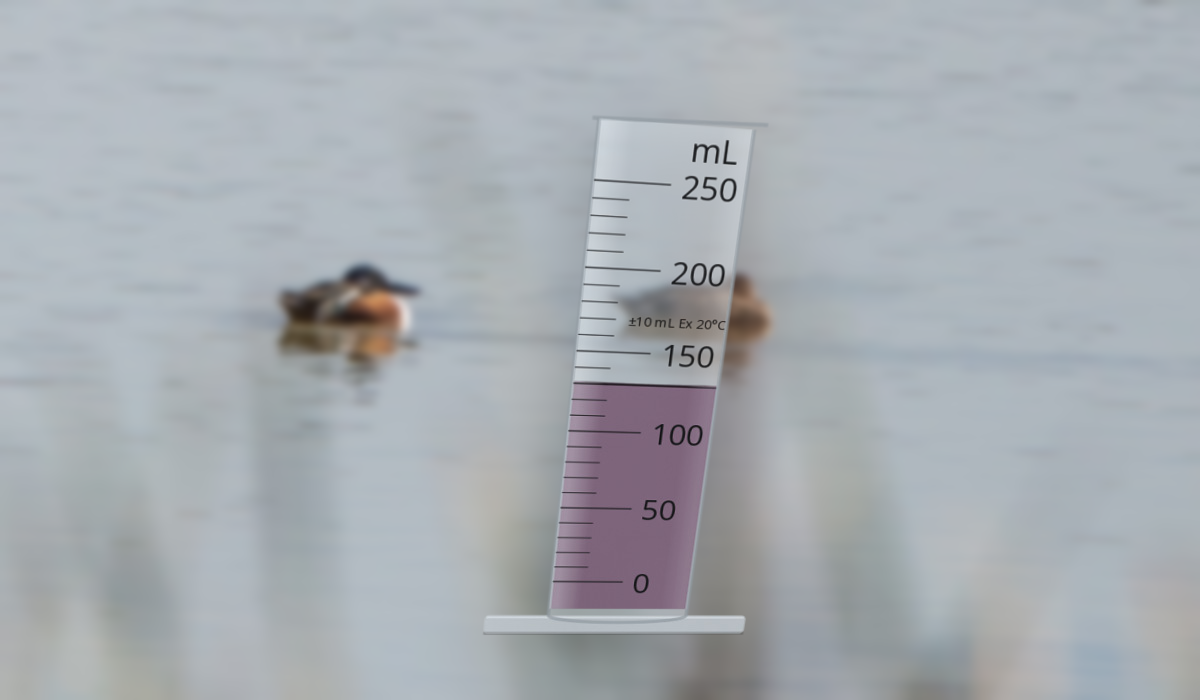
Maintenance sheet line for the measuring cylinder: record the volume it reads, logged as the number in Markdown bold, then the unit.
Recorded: **130** mL
